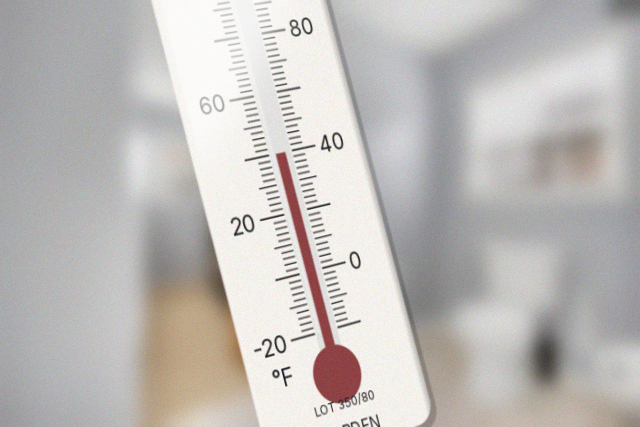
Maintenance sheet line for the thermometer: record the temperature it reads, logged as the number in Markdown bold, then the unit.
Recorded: **40** °F
